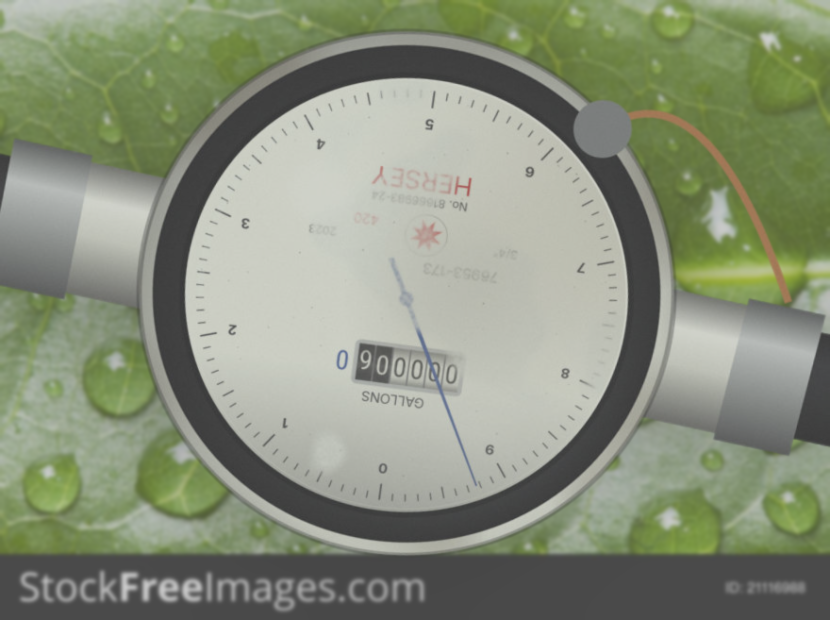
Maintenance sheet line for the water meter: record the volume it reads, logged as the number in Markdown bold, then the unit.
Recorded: **59.2** gal
